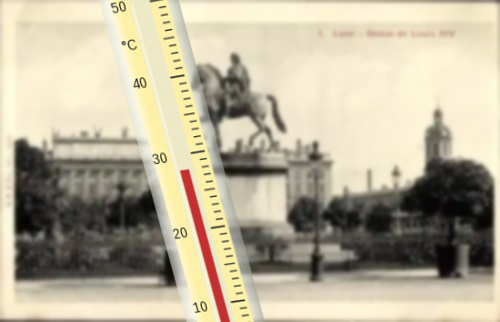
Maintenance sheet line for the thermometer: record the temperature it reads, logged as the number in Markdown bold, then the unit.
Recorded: **28** °C
